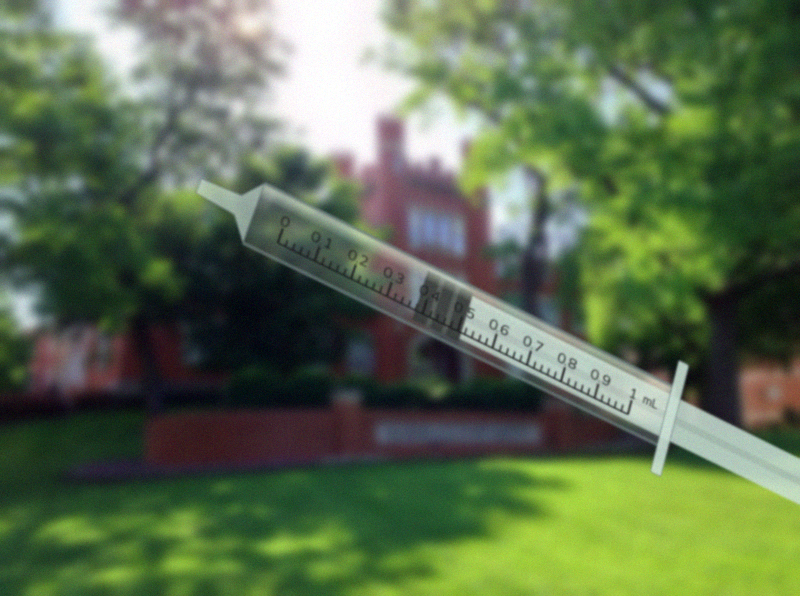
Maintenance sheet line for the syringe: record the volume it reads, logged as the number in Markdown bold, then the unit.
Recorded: **0.38** mL
